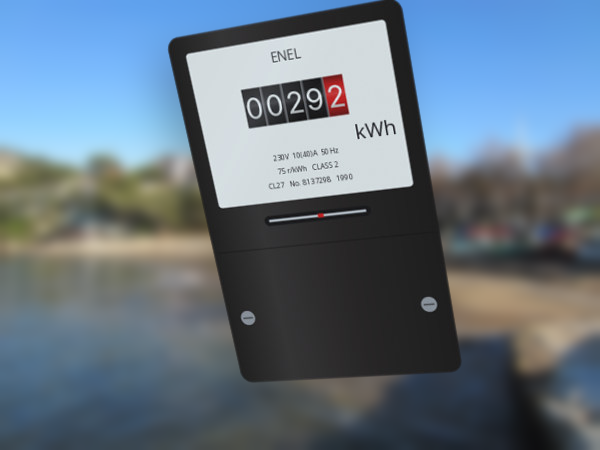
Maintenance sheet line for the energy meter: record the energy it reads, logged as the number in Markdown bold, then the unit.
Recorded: **29.2** kWh
